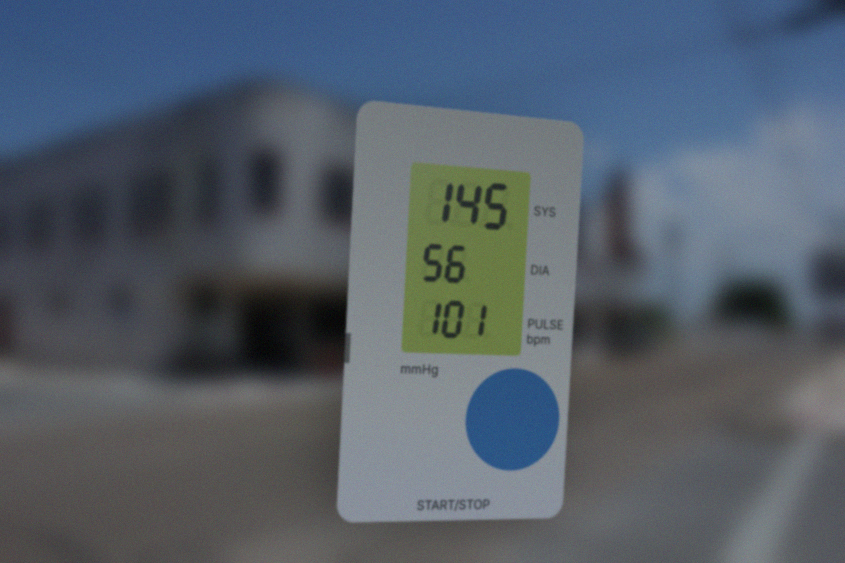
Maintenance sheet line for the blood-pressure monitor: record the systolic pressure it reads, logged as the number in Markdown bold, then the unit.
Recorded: **145** mmHg
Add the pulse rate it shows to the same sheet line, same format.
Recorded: **101** bpm
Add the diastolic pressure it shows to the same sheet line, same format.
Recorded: **56** mmHg
